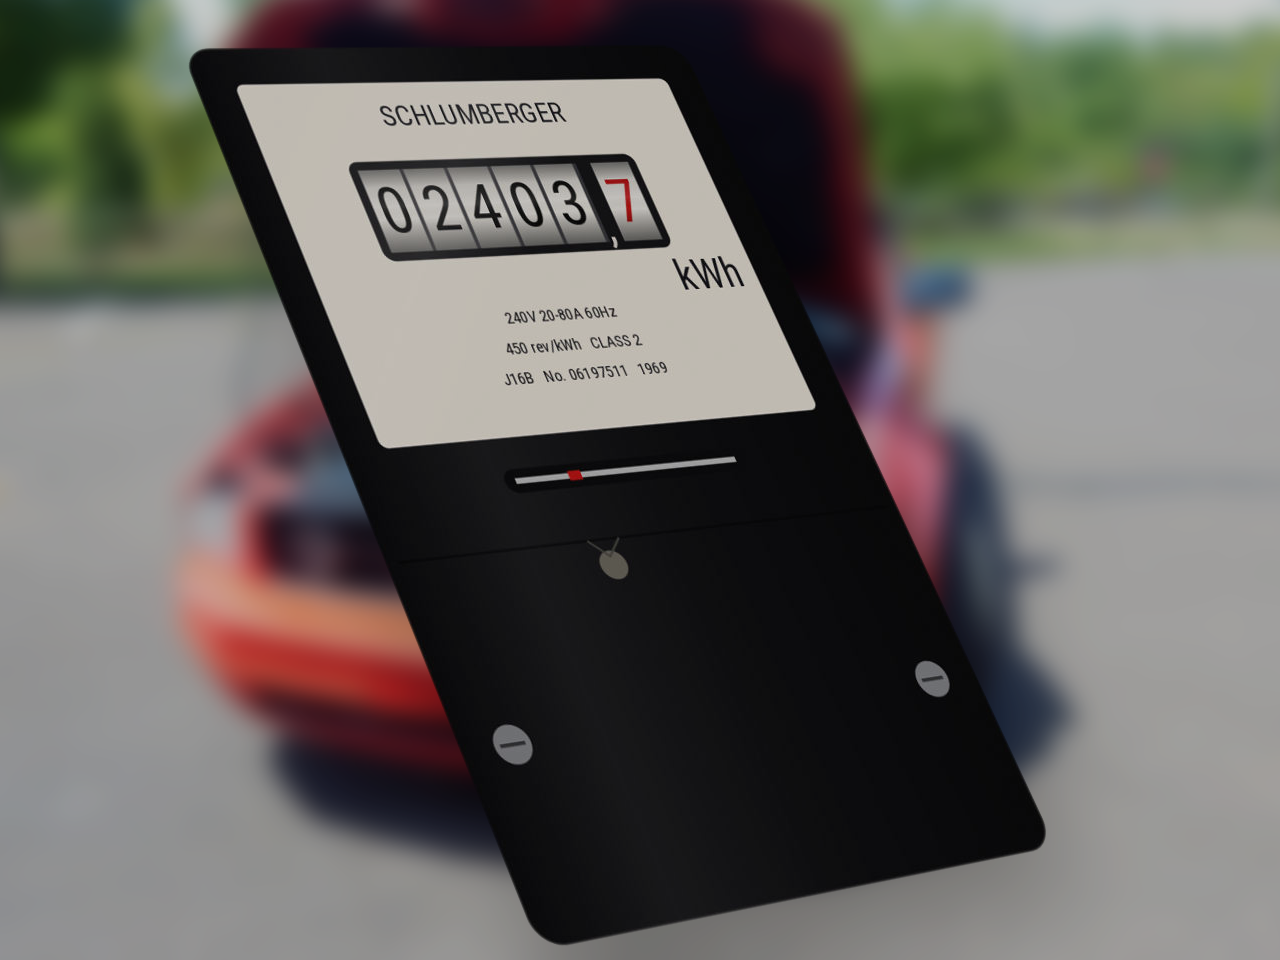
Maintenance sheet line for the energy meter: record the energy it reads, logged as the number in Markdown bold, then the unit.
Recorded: **2403.7** kWh
